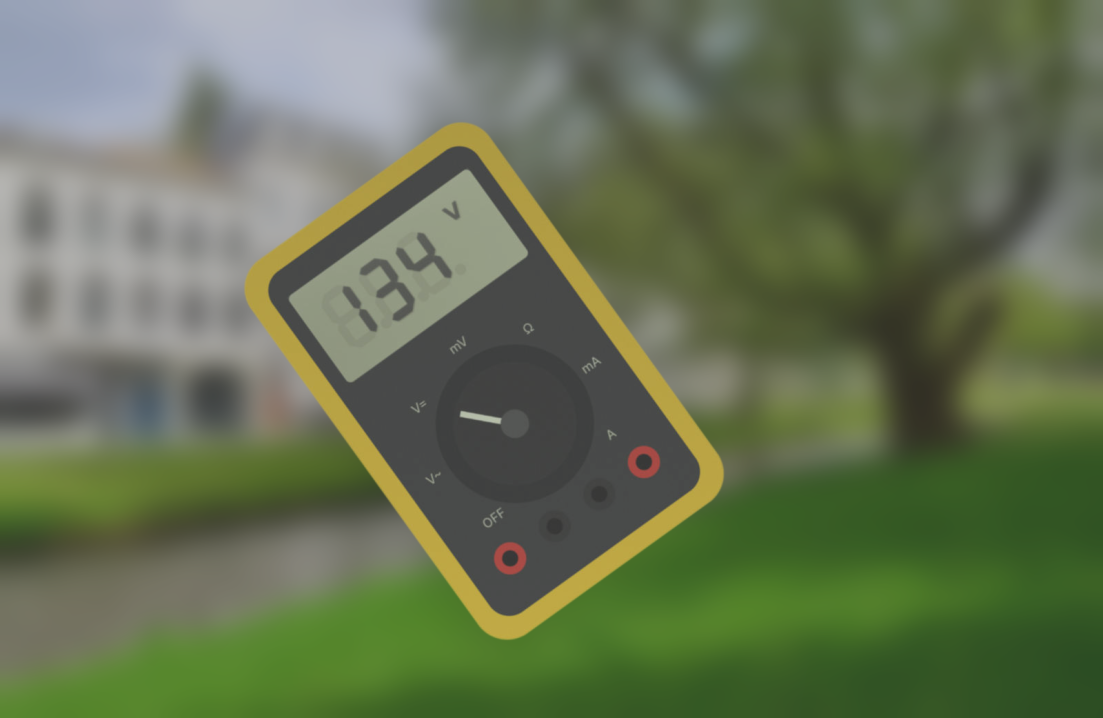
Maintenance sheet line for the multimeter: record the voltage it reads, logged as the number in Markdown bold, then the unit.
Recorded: **134** V
